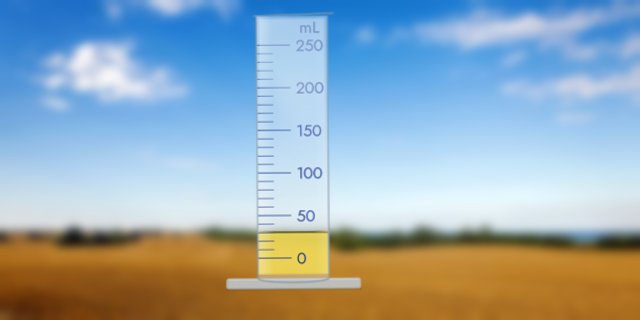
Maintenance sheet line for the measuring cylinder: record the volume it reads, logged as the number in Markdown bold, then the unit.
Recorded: **30** mL
